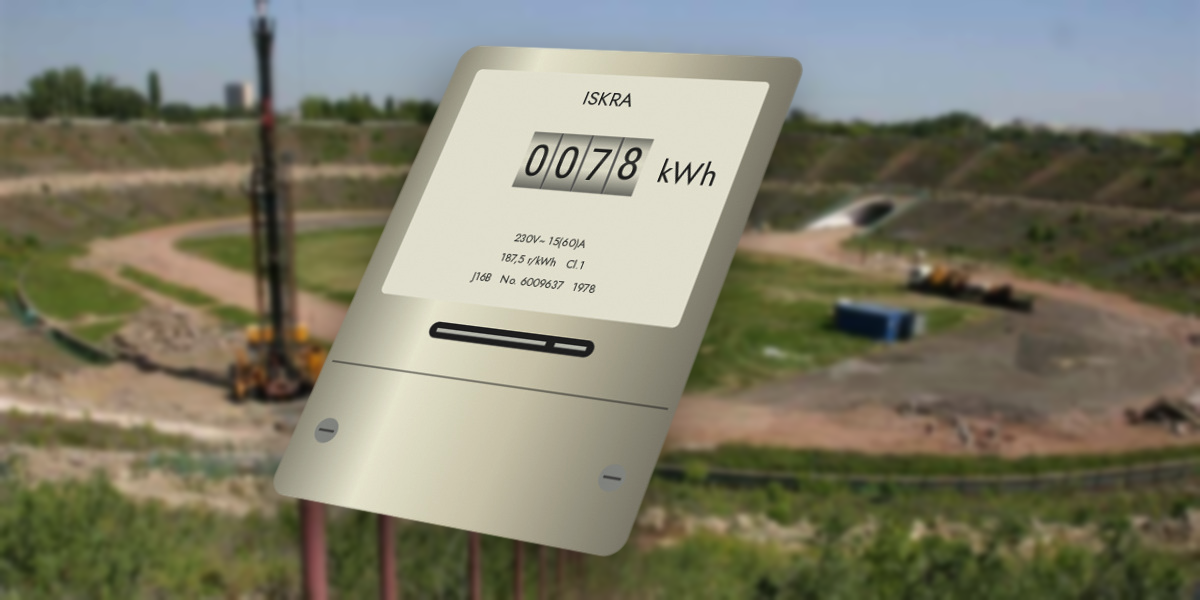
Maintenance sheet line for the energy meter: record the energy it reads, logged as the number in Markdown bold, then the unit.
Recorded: **78** kWh
